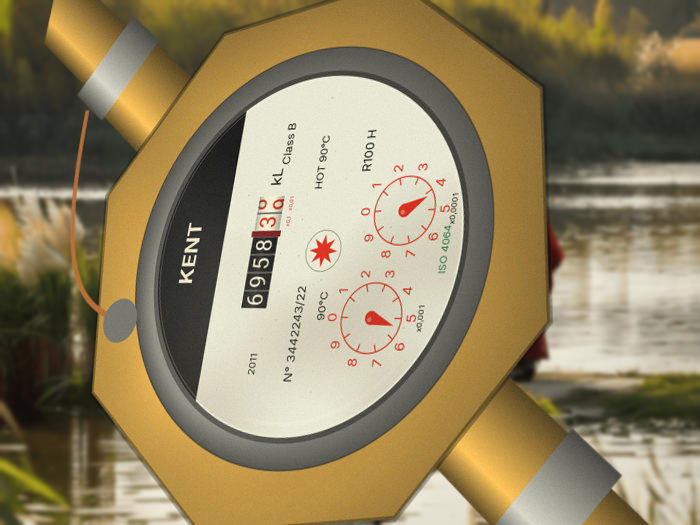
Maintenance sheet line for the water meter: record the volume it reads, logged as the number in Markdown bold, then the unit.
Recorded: **6958.3854** kL
